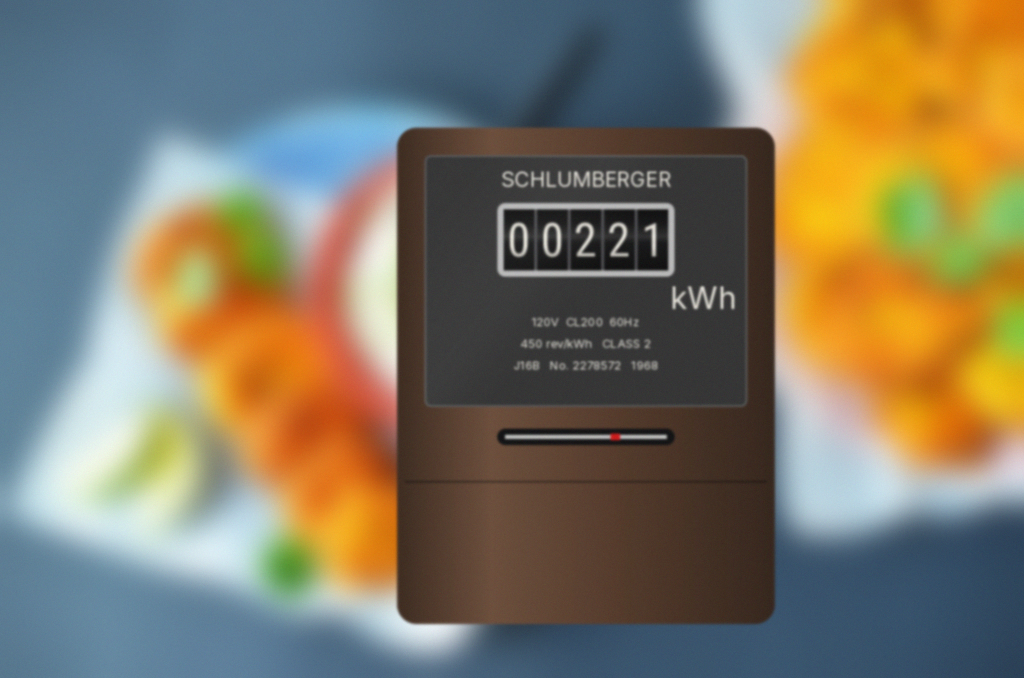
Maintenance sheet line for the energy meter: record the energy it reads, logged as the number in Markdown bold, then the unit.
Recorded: **221** kWh
